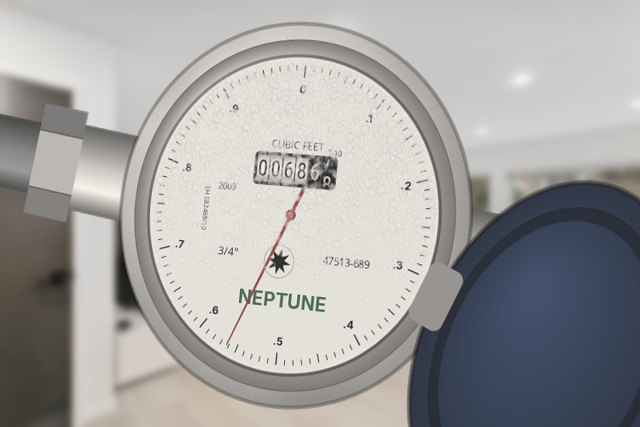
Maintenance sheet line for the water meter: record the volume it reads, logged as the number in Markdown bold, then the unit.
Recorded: **6867.56** ft³
